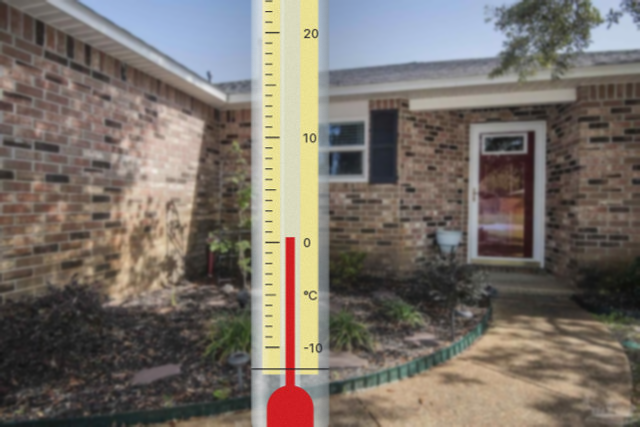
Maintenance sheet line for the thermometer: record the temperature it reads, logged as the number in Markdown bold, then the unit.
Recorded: **0.5** °C
